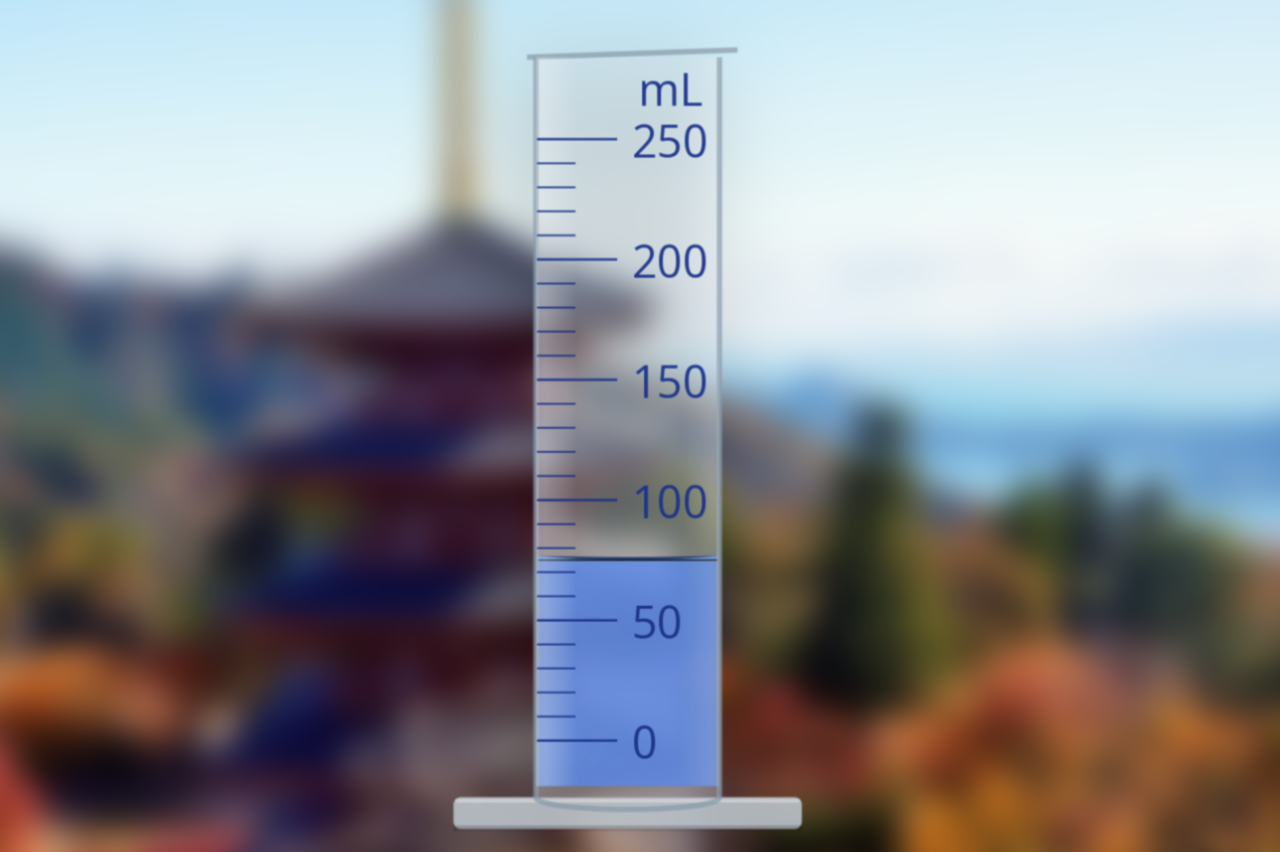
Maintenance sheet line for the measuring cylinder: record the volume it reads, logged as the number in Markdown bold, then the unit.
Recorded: **75** mL
